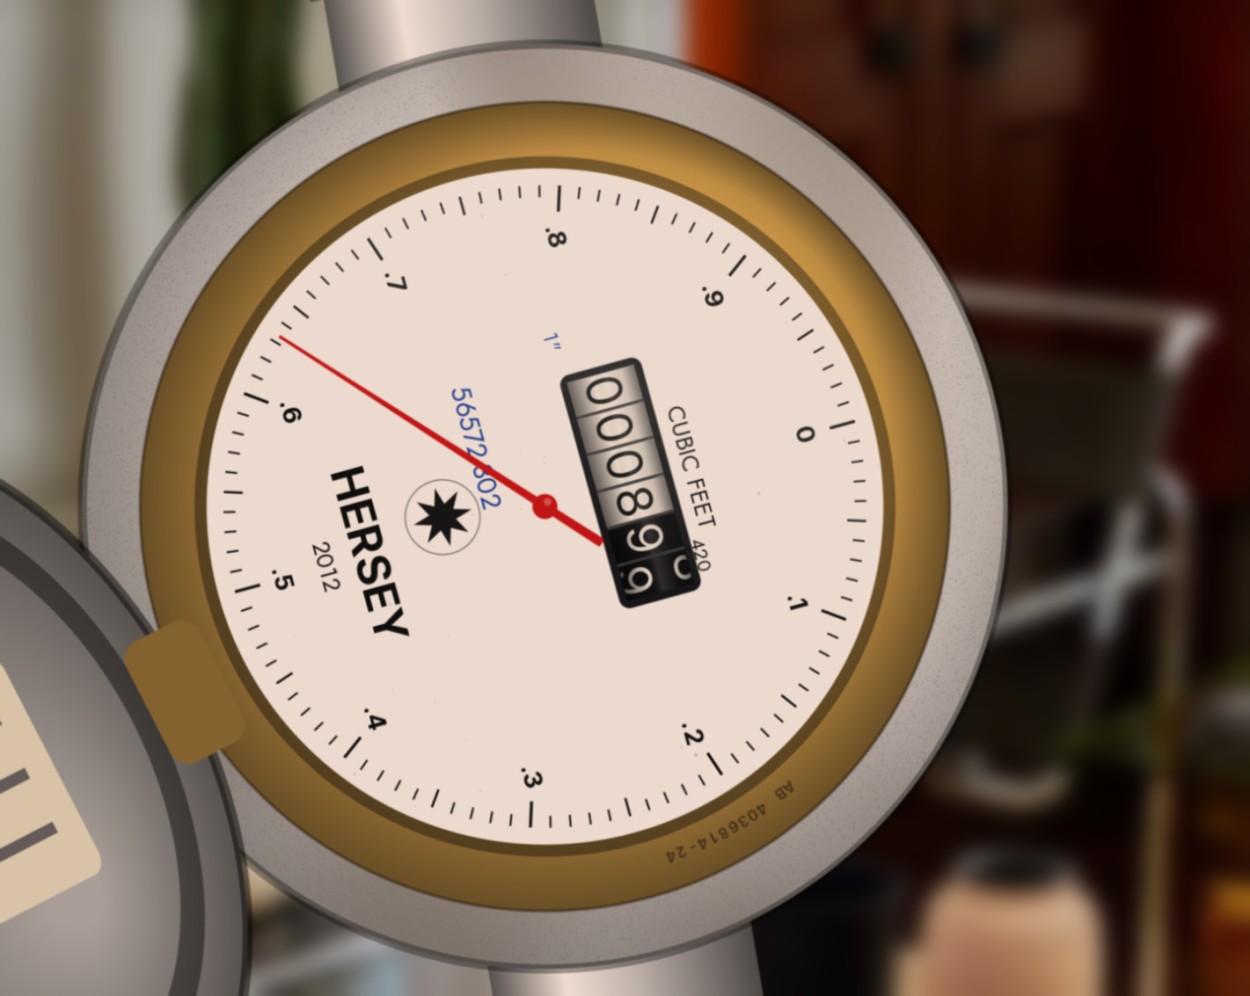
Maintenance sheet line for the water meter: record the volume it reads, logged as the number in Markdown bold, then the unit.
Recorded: **898.63** ft³
